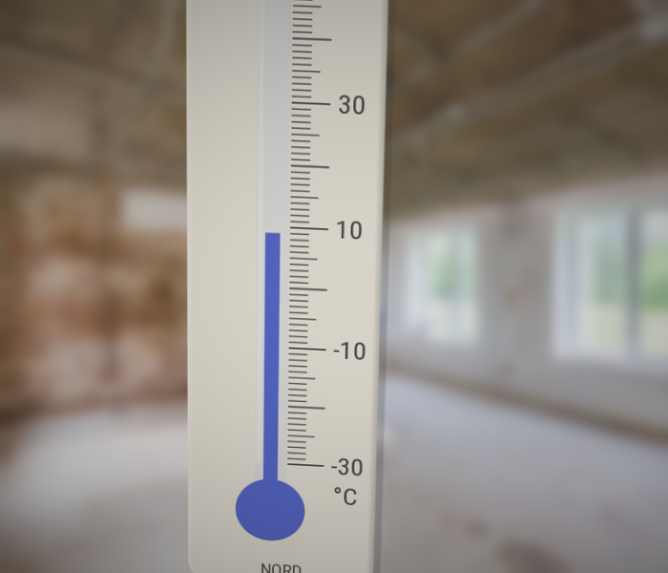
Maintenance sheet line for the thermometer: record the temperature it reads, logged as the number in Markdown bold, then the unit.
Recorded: **9** °C
